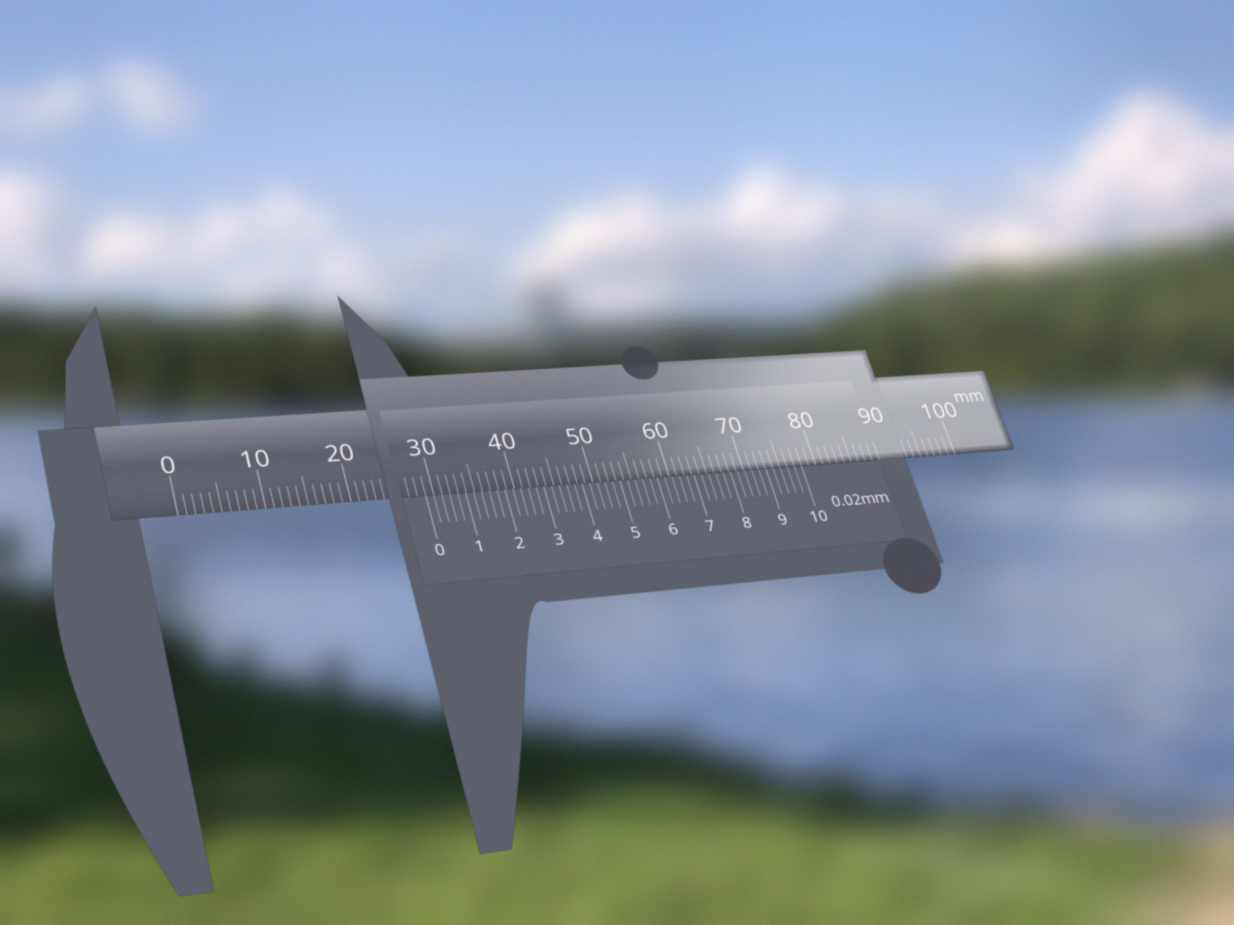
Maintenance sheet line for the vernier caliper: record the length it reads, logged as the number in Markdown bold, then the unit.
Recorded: **29.0** mm
